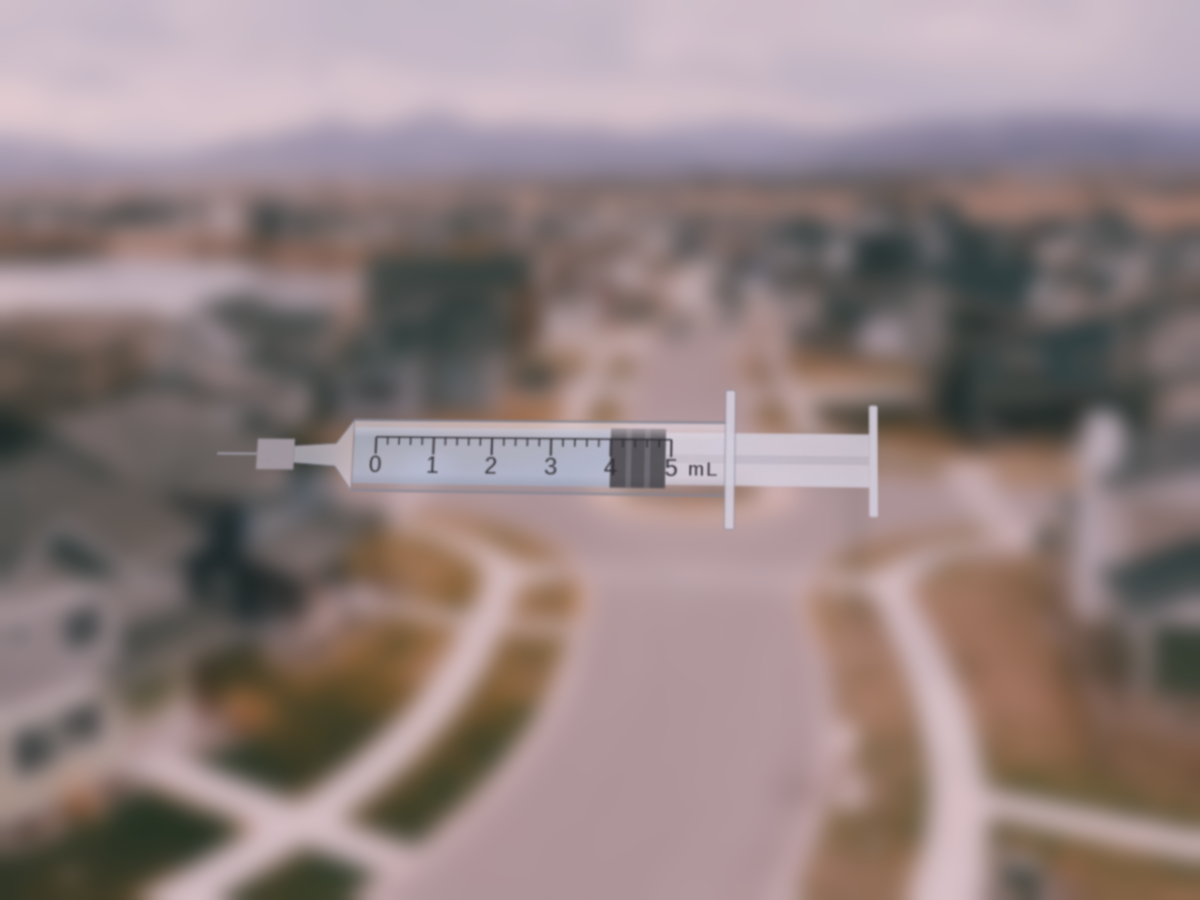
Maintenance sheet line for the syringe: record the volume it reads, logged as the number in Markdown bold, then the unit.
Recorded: **4** mL
